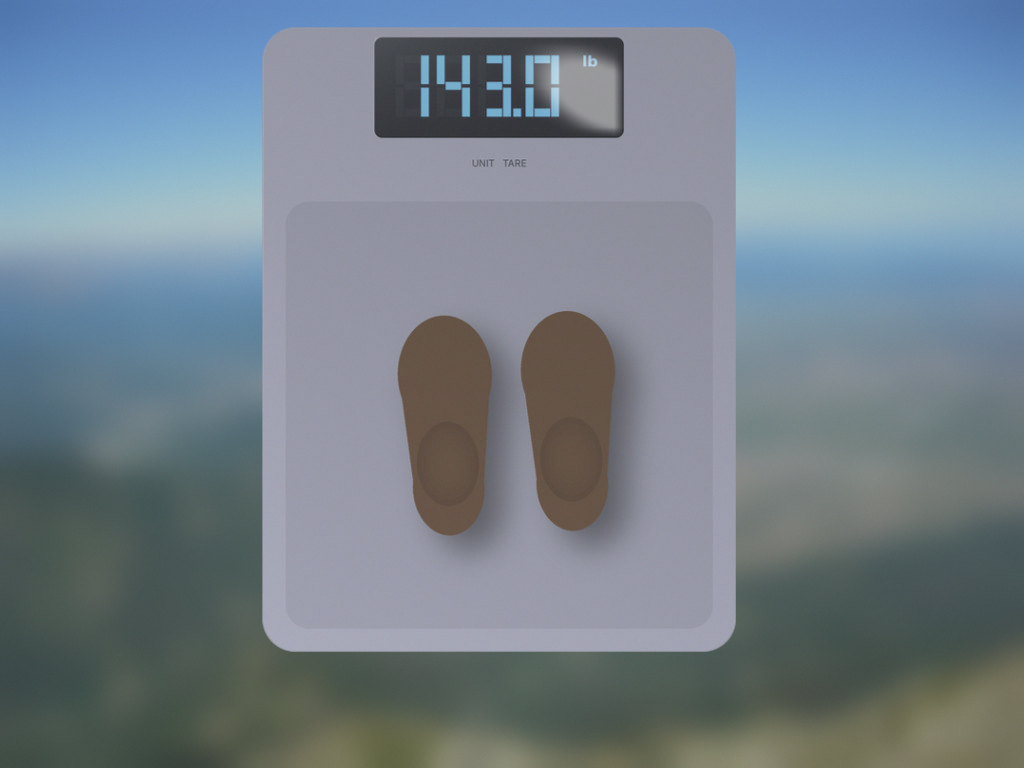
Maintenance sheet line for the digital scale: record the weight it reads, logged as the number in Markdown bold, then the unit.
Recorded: **143.0** lb
